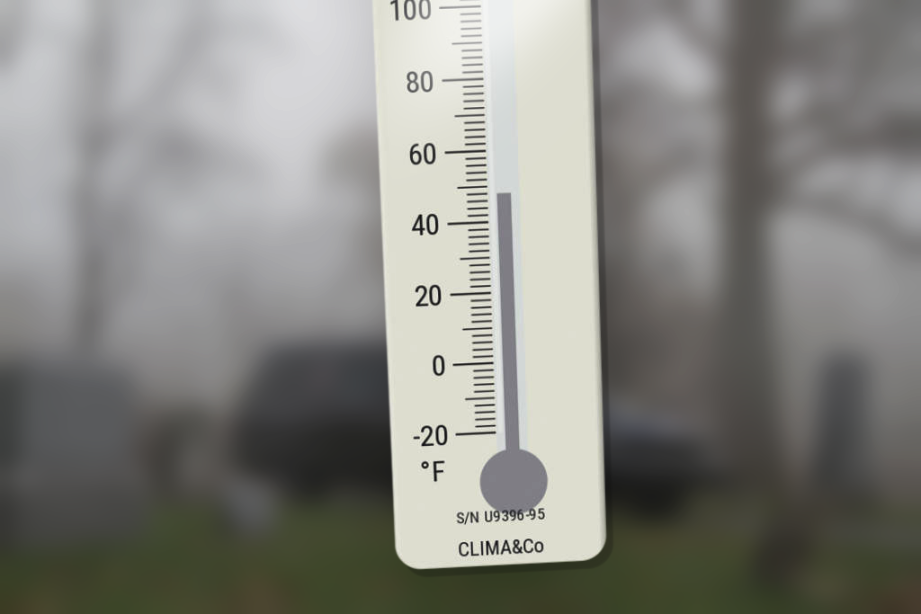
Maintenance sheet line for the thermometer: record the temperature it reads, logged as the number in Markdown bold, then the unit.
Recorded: **48** °F
